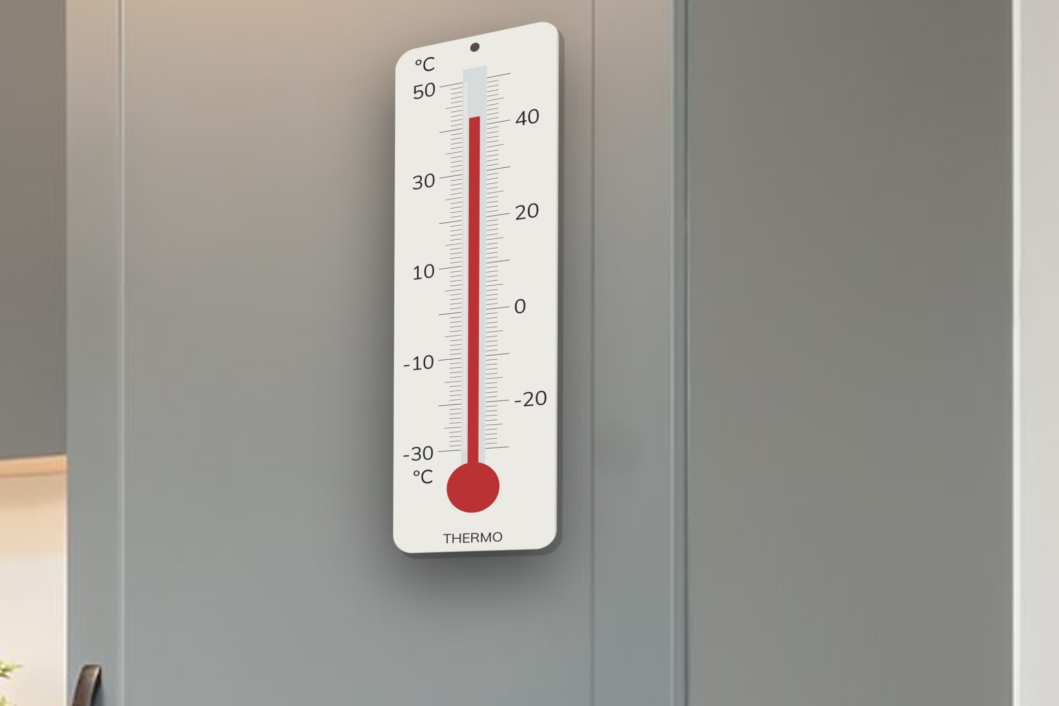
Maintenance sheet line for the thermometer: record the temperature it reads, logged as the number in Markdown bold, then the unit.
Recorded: **42** °C
